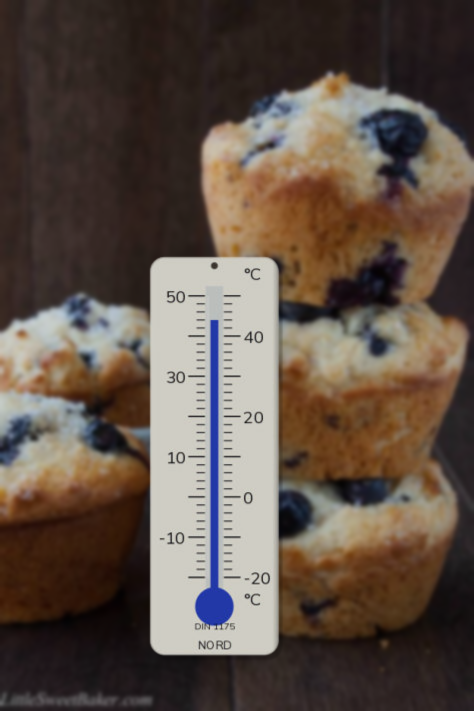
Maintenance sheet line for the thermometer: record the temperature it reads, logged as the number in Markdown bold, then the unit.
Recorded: **44** °C
